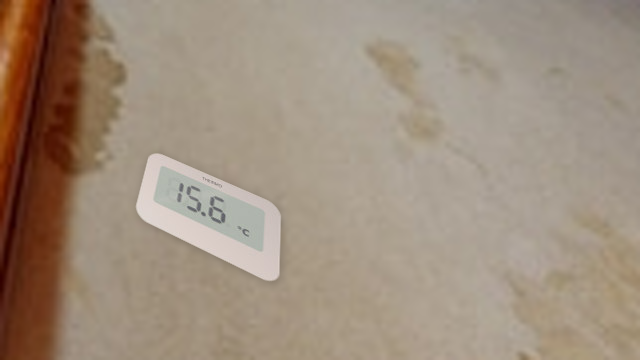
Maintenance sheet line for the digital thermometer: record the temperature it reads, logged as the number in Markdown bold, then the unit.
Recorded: **15.6** °C
